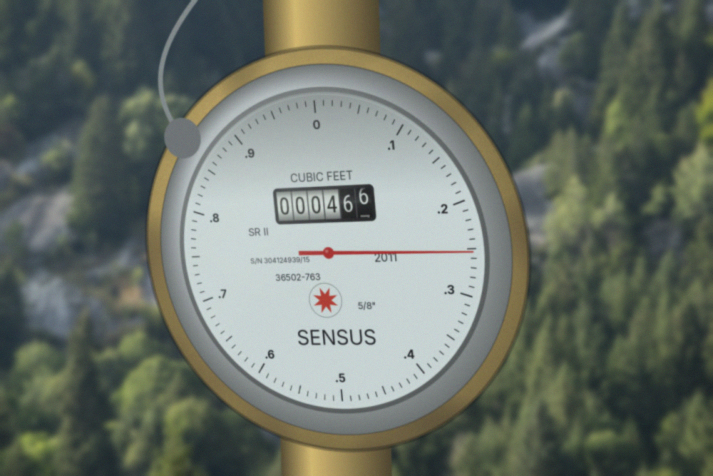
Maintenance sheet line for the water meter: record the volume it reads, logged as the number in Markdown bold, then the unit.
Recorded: **466.25** ft³
